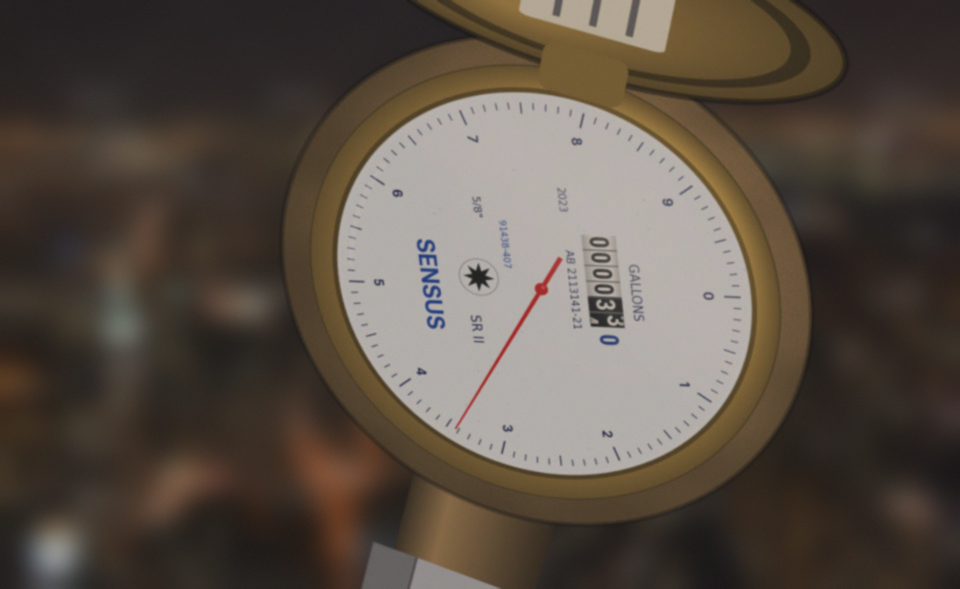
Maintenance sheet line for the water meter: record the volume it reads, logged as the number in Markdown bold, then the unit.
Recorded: **333.4** gal
